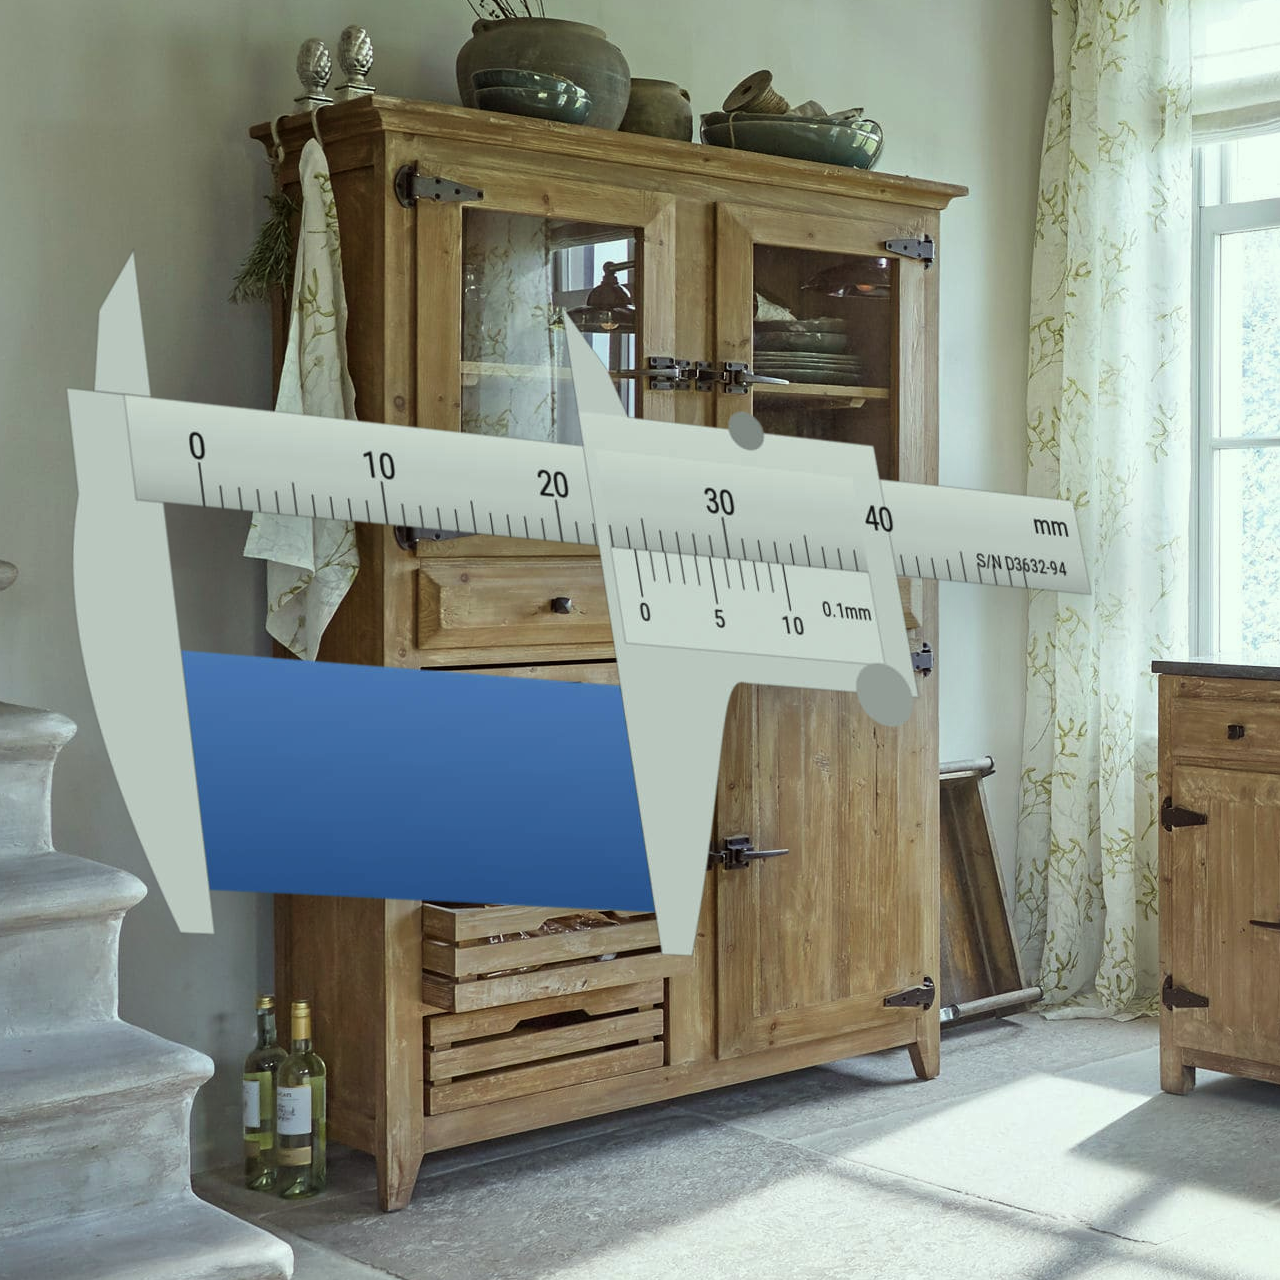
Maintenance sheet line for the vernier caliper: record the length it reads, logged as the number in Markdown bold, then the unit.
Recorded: **24.3** mm
